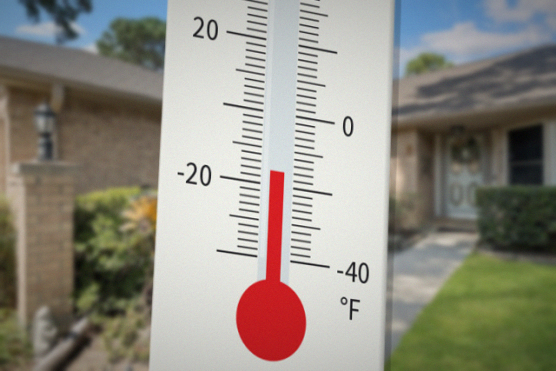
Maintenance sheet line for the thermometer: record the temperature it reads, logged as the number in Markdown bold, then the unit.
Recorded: **-16** °F
